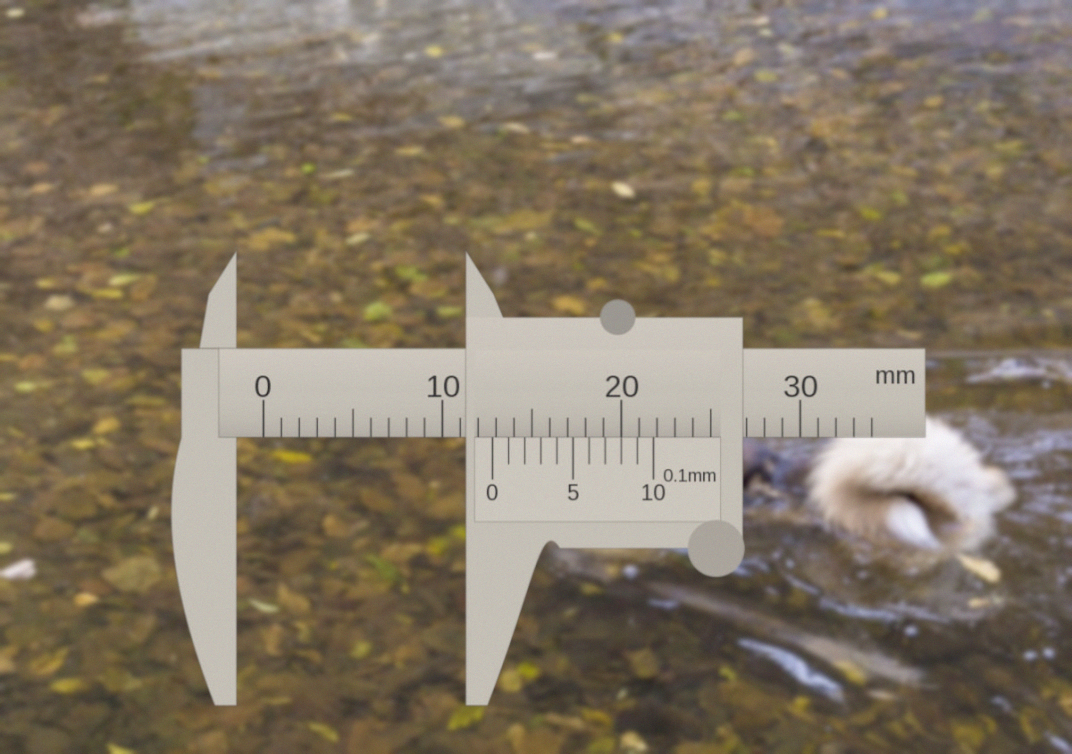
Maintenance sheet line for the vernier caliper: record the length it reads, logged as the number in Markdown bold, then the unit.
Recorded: **12.8** mm
